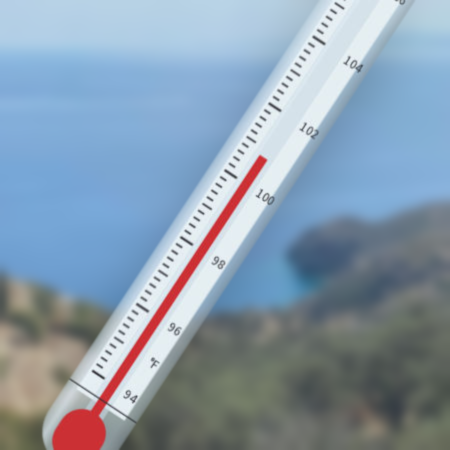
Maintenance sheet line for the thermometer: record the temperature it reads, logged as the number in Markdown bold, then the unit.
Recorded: **100.8** °F
